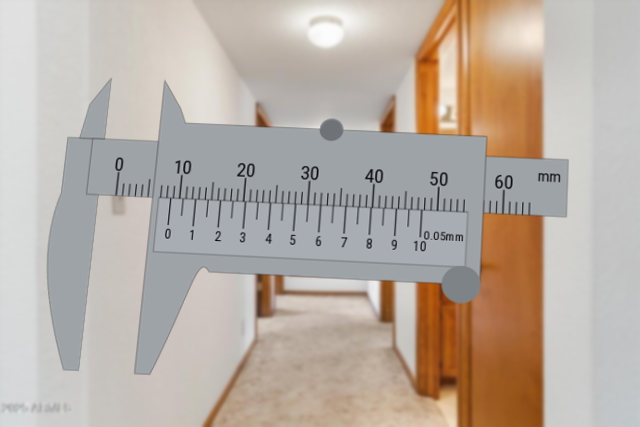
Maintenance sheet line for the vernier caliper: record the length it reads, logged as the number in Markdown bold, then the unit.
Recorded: **8.6** mm
